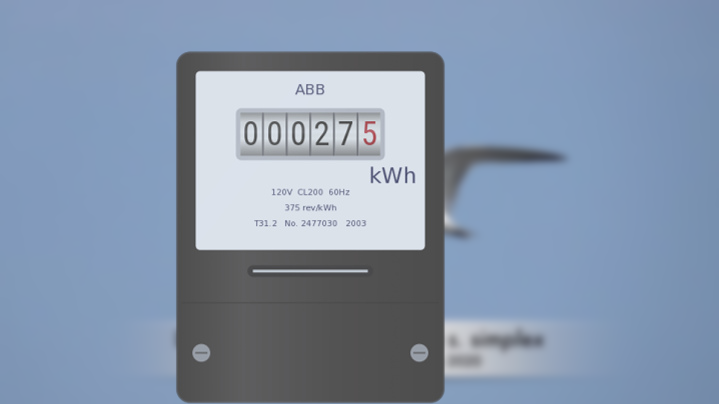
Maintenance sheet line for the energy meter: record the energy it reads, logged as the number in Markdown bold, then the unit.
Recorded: **27.5** kWh
